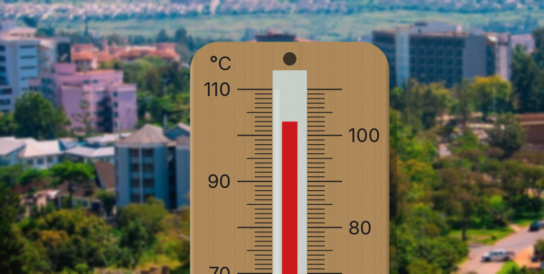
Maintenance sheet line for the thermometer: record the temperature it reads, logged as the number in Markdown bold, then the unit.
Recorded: **103** °C
